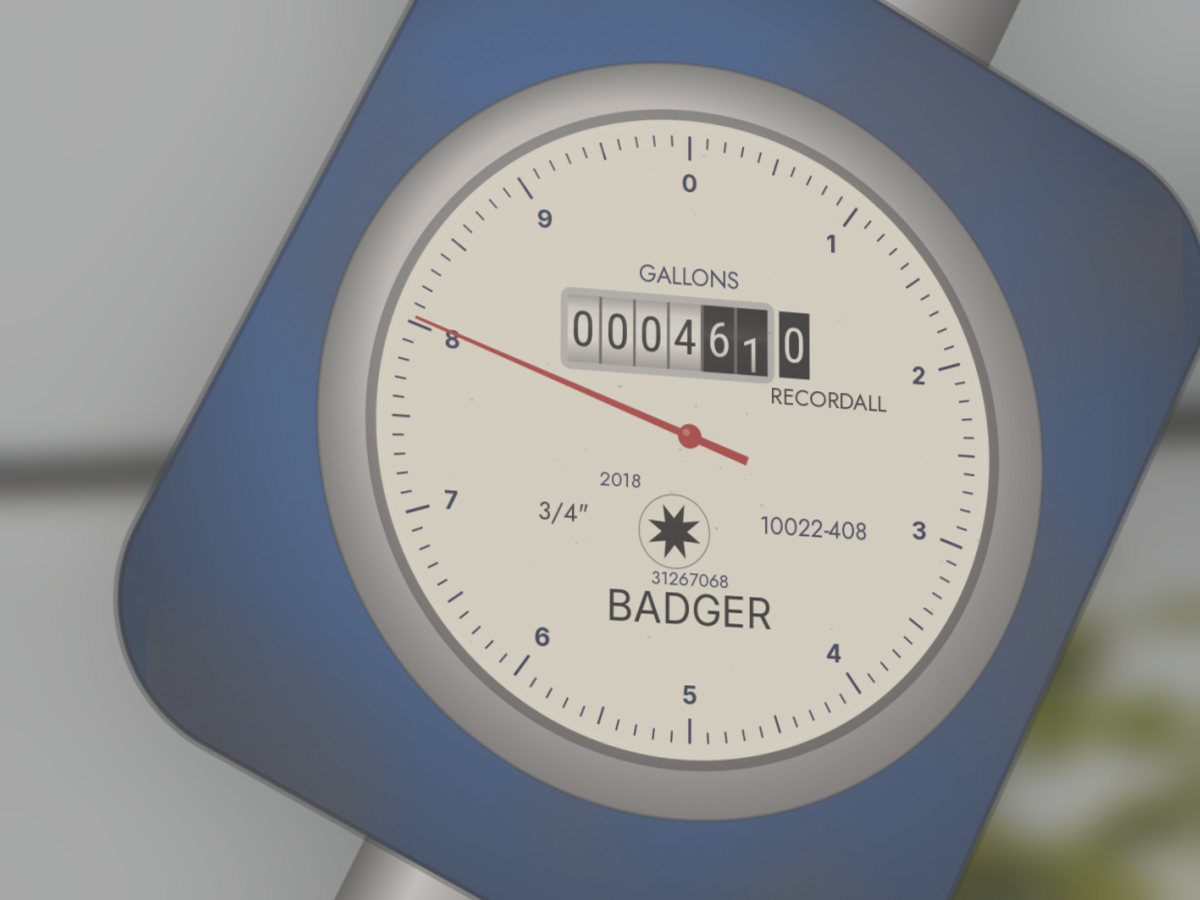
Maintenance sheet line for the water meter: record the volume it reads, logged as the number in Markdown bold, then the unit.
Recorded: **4608.0** gal
